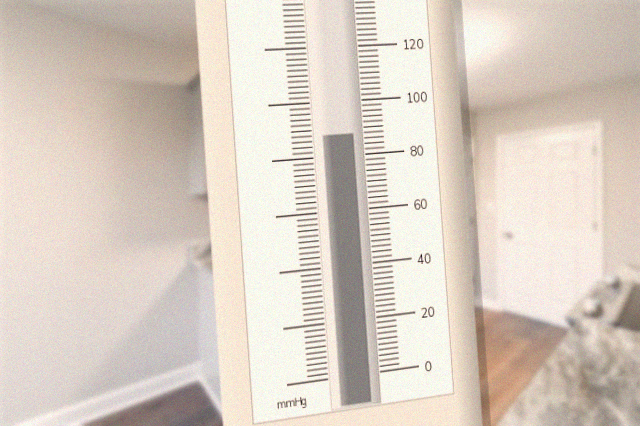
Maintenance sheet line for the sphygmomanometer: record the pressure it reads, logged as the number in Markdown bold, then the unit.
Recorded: **88** mmHg
